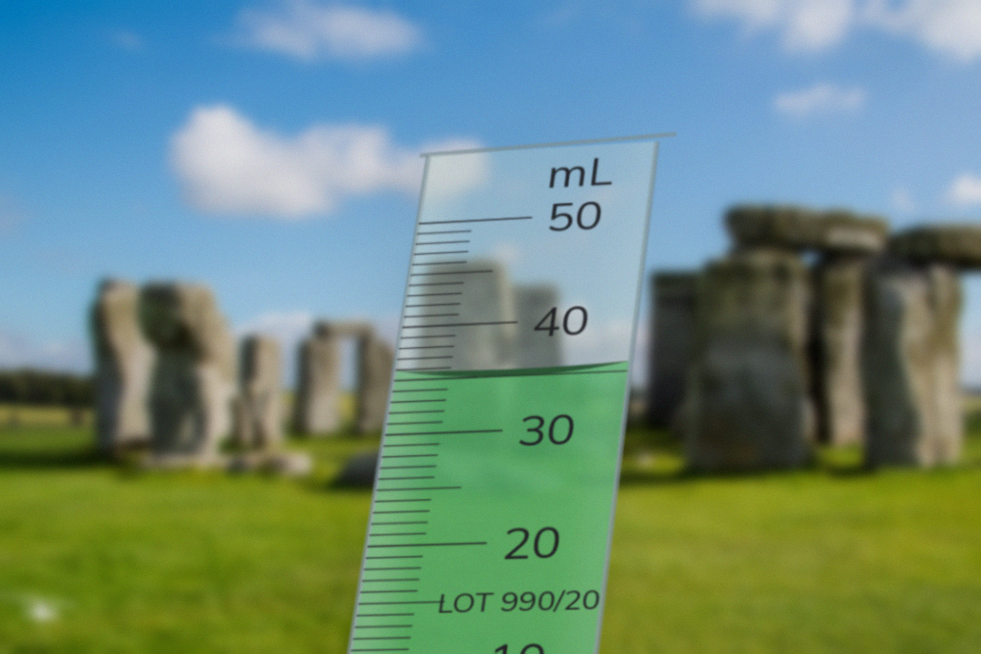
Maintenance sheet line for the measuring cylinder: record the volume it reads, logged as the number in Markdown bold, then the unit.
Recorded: **35** mL
